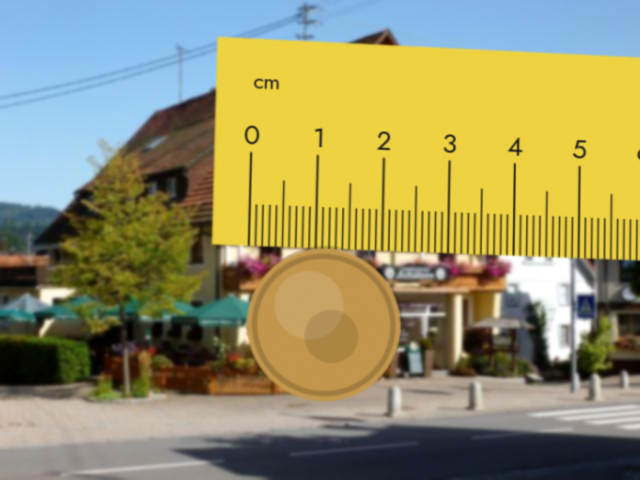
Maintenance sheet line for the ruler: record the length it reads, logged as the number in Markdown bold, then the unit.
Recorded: **2.3** cm
